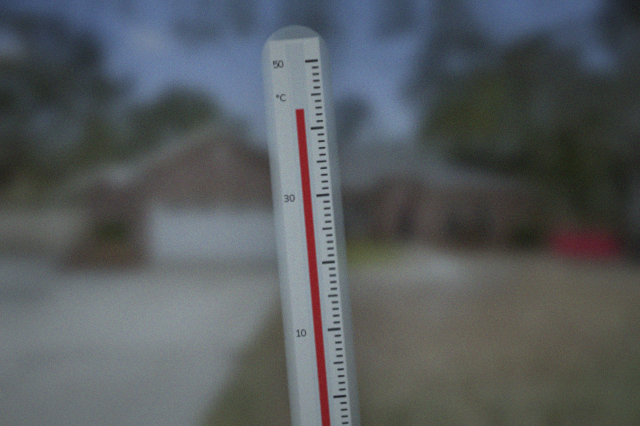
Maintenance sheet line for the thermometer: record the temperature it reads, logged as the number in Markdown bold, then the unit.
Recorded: **43** °C
